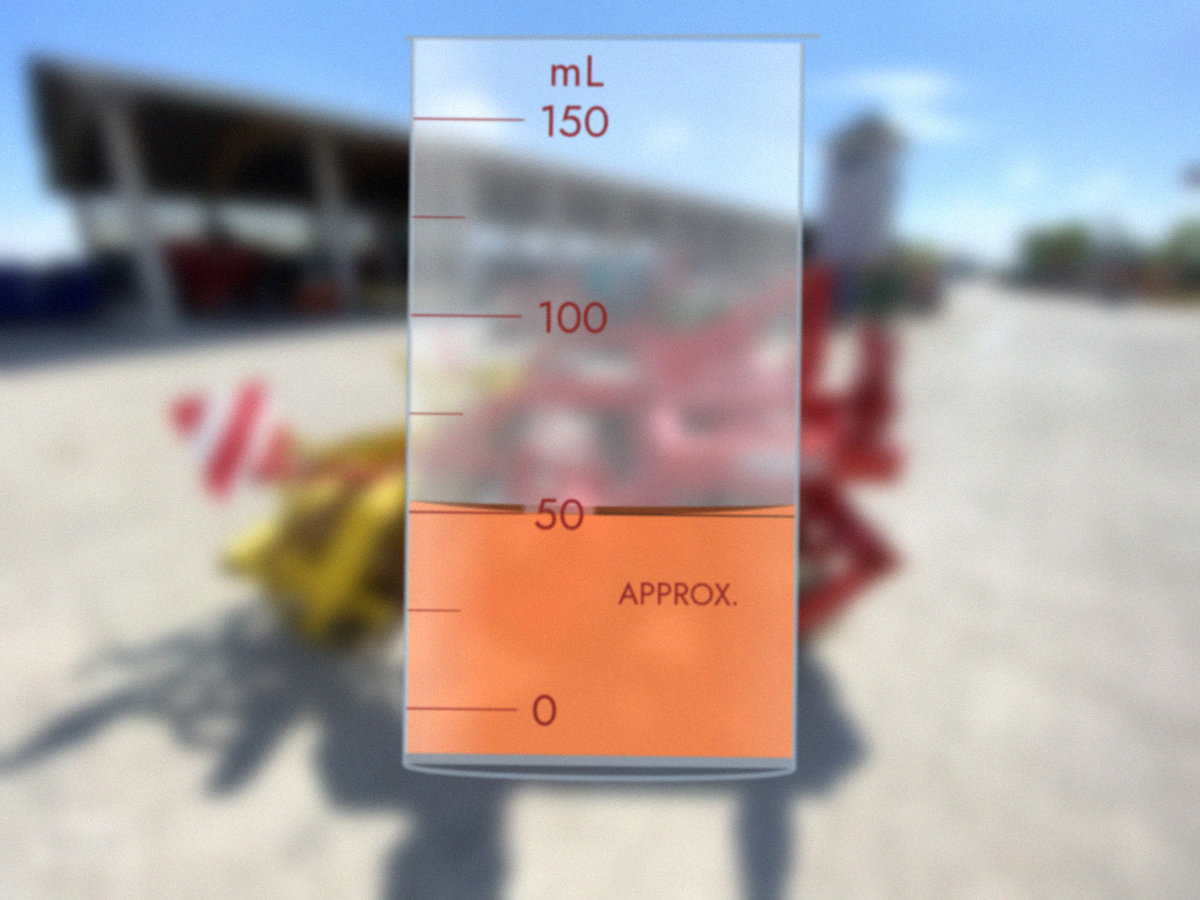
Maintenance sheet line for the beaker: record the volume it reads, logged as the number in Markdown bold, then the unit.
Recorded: **50** mL
